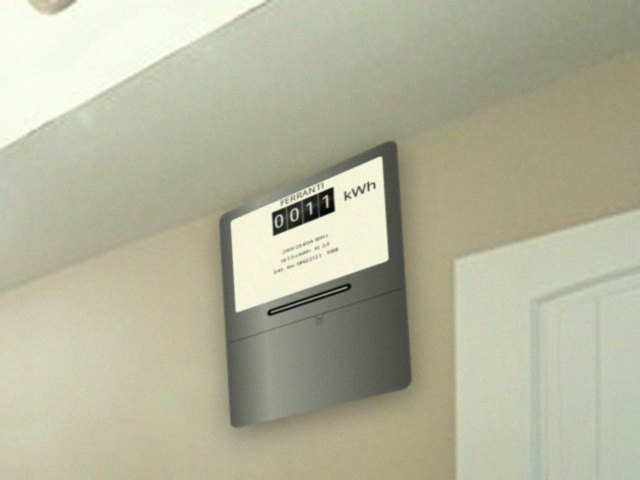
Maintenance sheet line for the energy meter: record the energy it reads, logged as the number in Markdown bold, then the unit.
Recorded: **11** kWh
